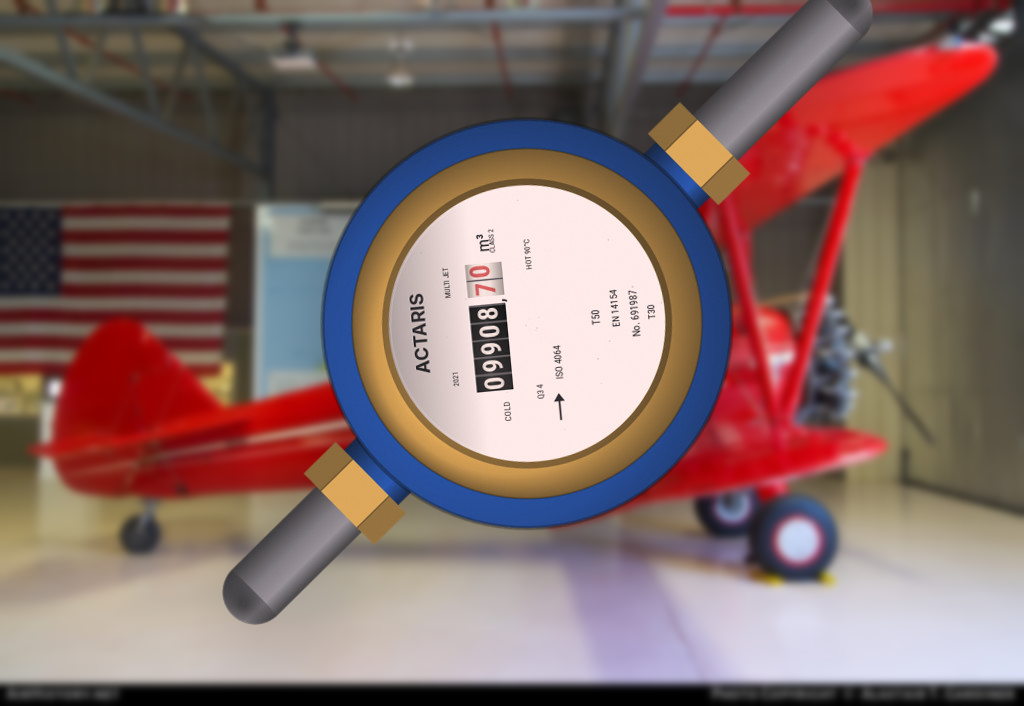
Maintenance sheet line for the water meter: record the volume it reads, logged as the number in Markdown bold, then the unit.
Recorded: **9908.70** m³
